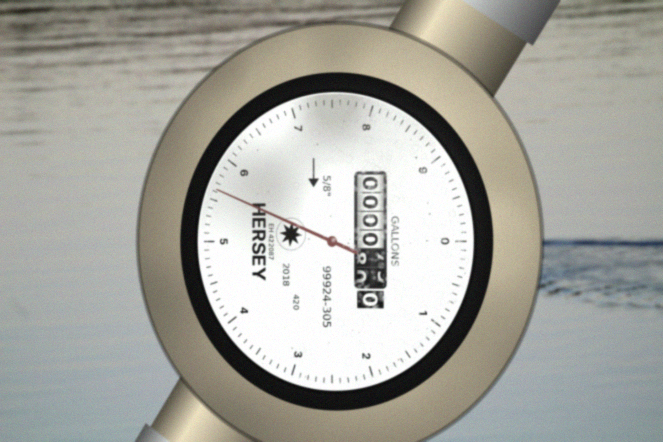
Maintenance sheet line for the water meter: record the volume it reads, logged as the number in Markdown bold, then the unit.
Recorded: **795.6** gal
